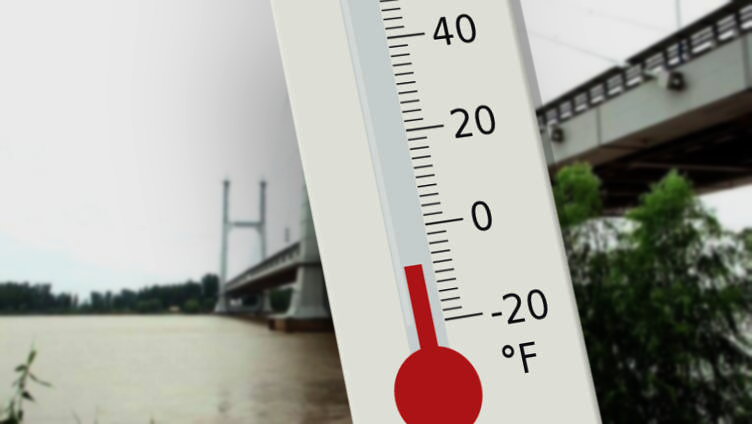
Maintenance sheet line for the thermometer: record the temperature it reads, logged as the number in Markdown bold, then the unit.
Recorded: **-8** °F
